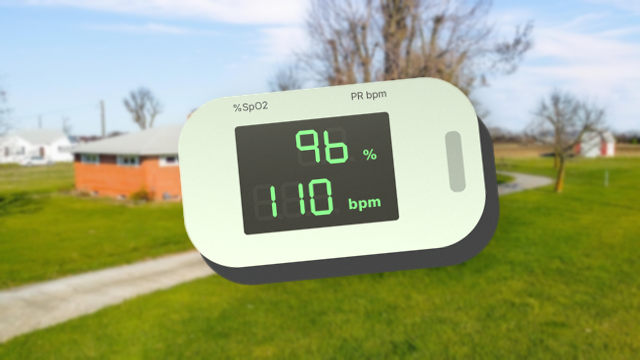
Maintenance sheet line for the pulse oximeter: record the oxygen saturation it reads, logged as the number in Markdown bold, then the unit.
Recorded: **96** %
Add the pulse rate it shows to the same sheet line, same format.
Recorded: **110** bpm
